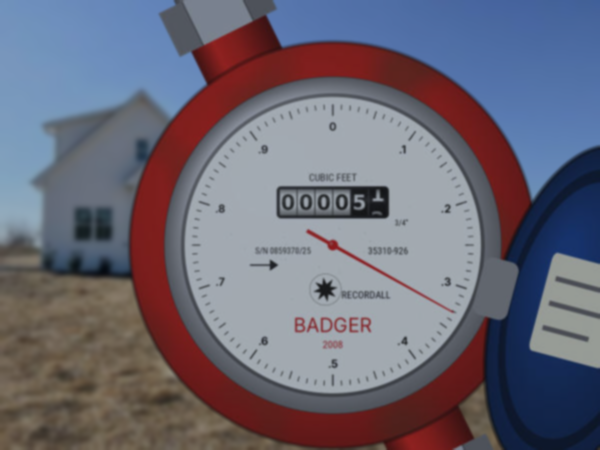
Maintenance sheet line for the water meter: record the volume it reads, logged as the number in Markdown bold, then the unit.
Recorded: **51.33** ft³
